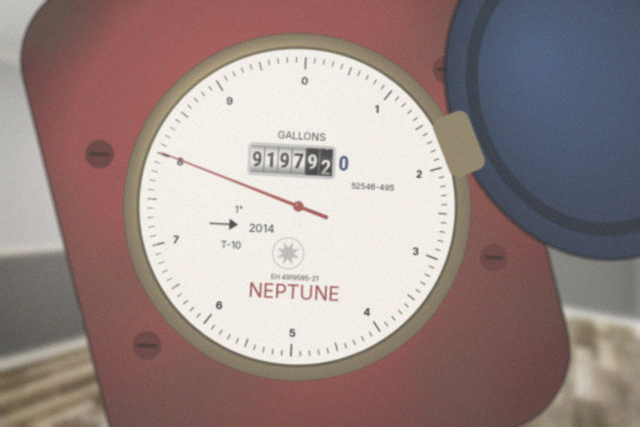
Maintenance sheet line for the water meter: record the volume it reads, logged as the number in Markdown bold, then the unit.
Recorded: **9197918.0** gal
